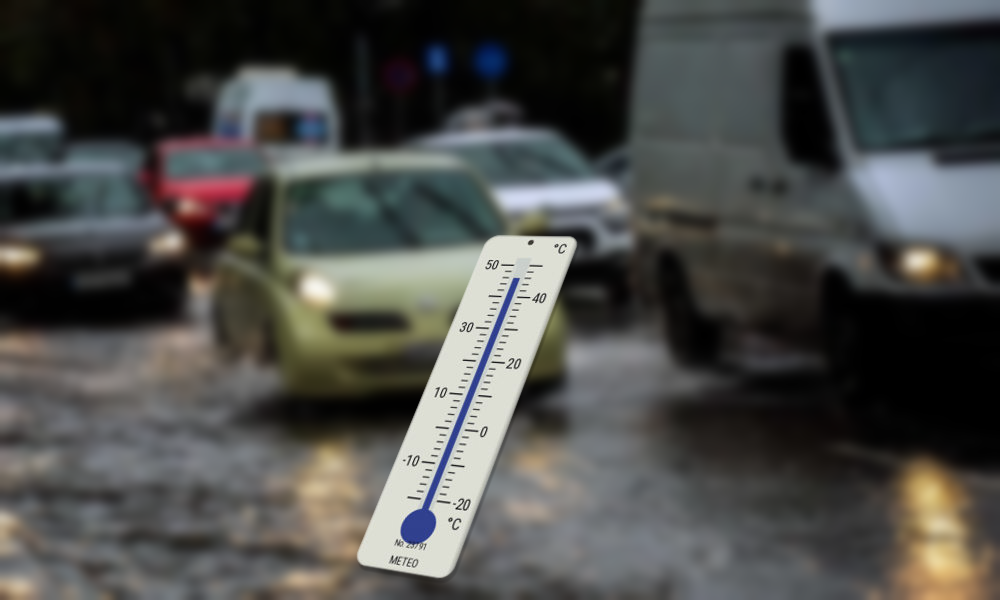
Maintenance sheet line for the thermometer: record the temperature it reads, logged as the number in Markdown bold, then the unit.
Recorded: **46** °C
